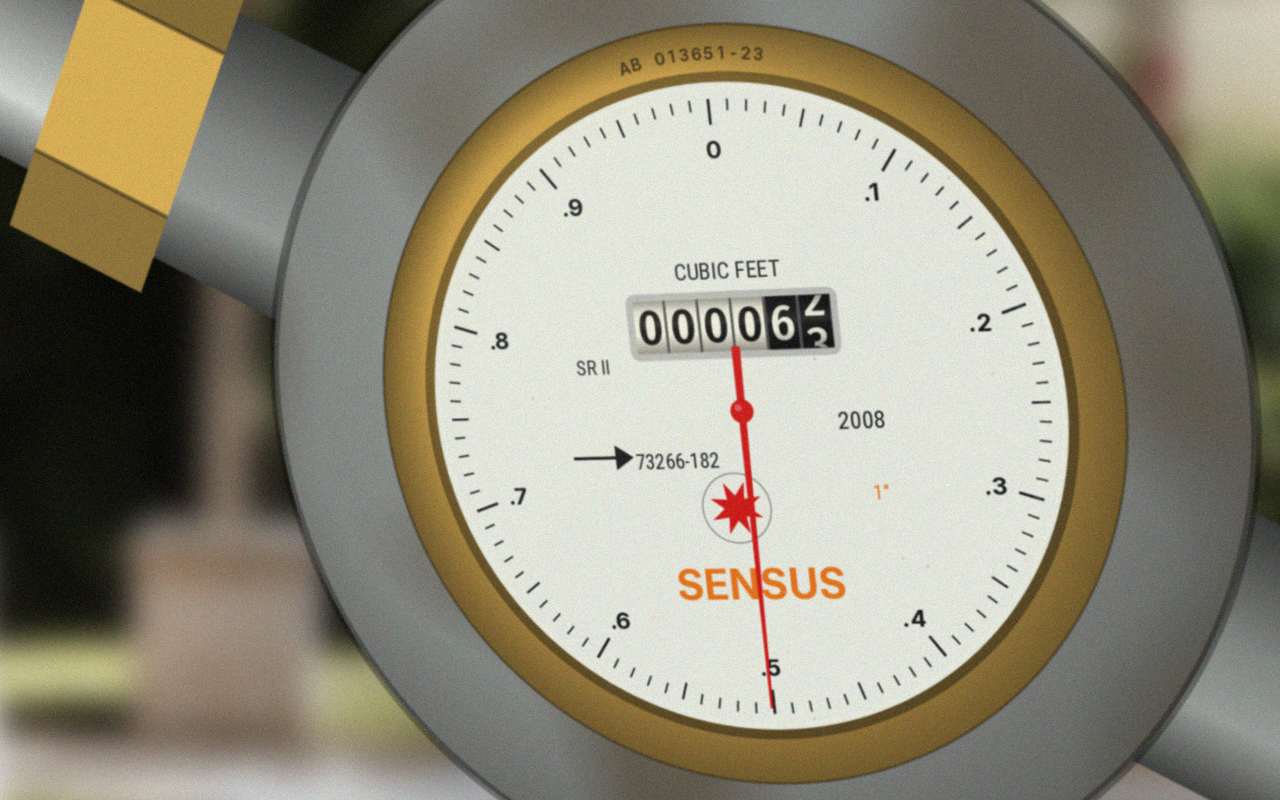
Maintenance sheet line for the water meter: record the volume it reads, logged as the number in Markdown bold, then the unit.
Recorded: **62.50** ft³
